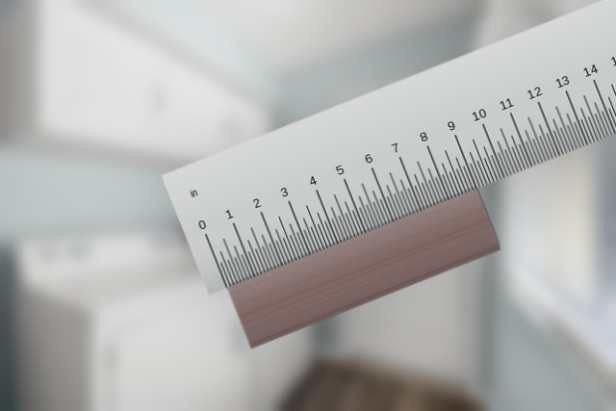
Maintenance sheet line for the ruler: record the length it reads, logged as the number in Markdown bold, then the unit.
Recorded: **9** in
